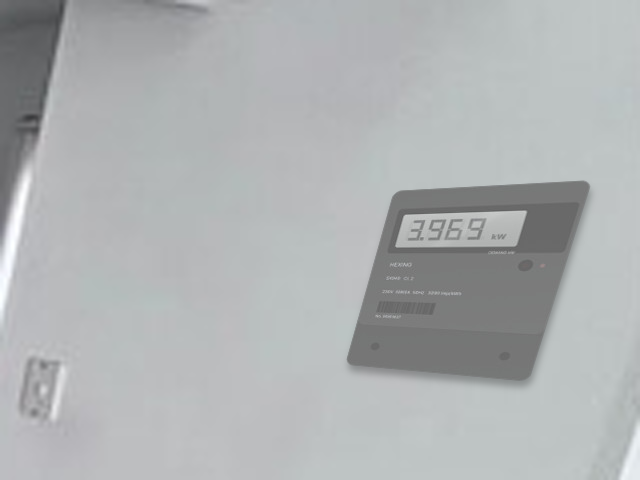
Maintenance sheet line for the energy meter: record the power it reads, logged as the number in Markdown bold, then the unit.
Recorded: **3.969** kW
